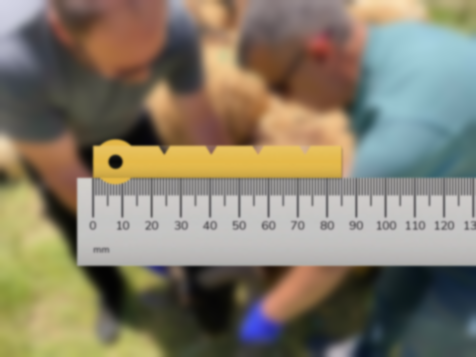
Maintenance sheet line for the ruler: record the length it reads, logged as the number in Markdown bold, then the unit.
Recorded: **85** mm
